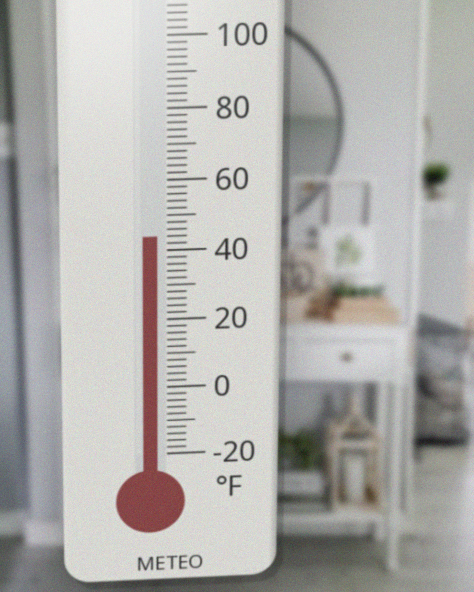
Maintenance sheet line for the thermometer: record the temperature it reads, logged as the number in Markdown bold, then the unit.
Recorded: **44** °F
